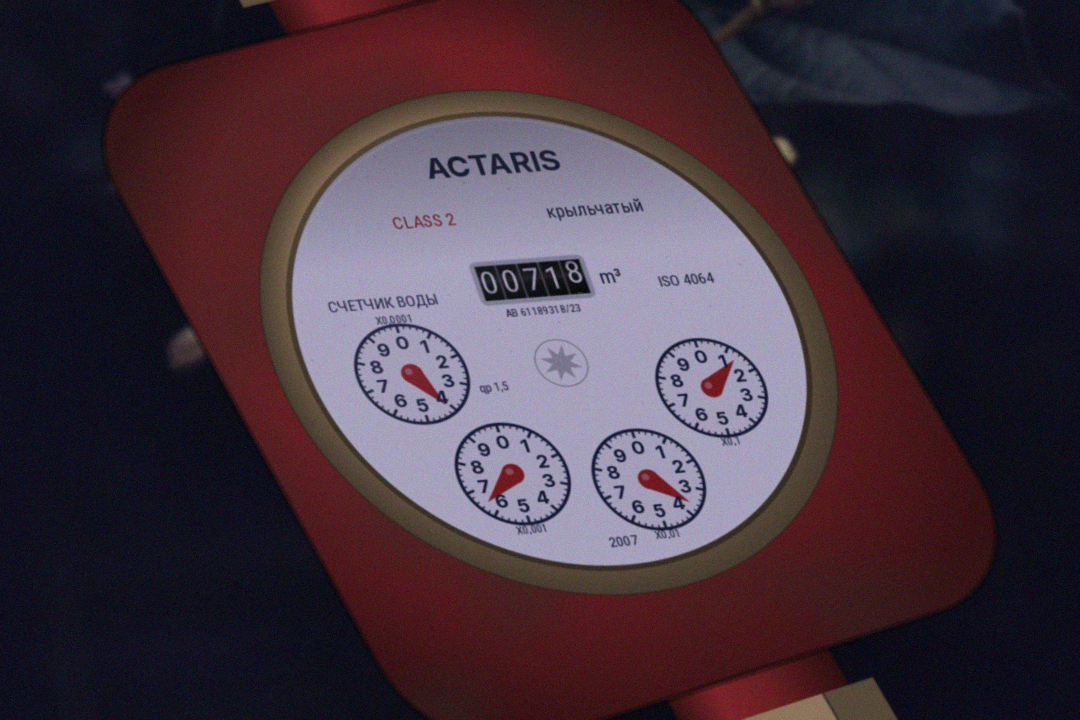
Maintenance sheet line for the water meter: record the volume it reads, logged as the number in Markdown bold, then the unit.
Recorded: **718.1364** m³
